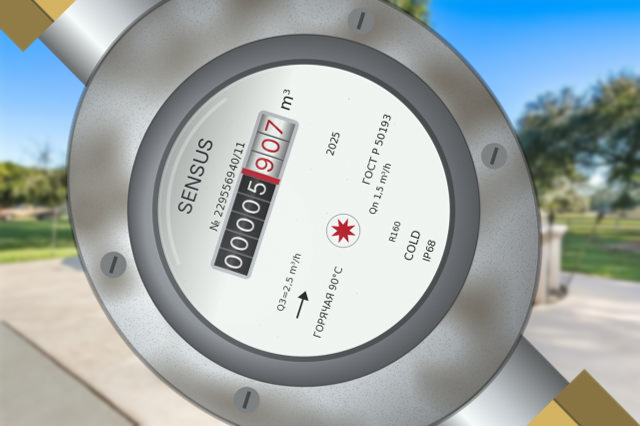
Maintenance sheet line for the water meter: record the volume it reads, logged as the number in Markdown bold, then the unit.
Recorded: **5.907** m³
